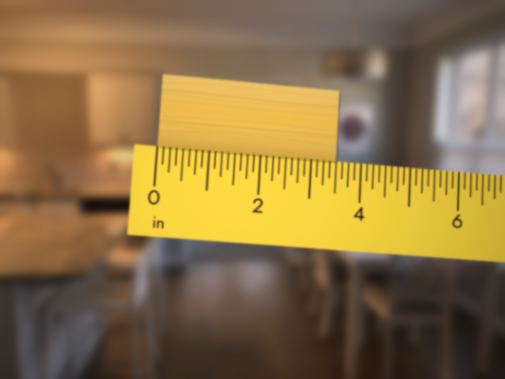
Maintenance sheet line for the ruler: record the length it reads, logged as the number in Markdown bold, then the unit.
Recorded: **3.5** in
